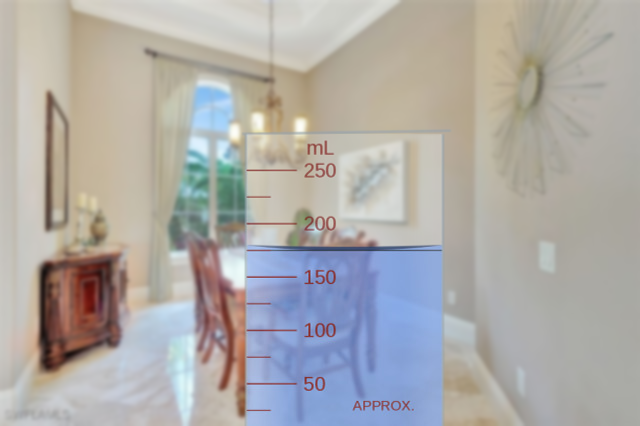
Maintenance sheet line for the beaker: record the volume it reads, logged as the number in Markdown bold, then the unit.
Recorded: **175** mL
